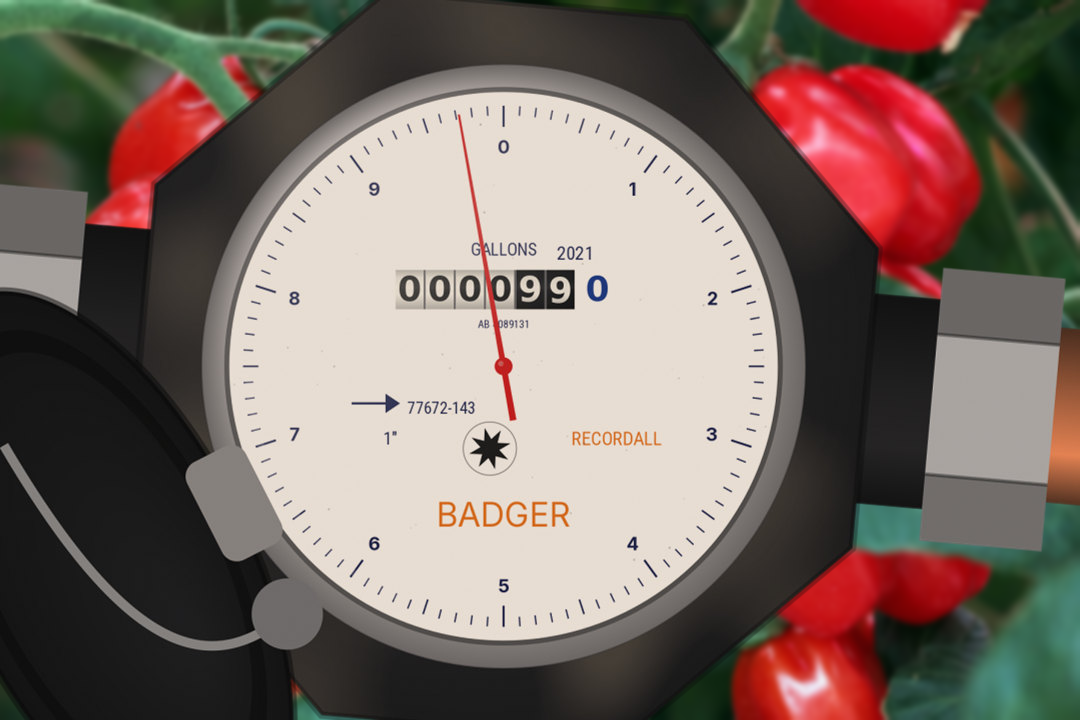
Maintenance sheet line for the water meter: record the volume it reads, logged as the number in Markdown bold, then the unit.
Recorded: **989.7** gal
